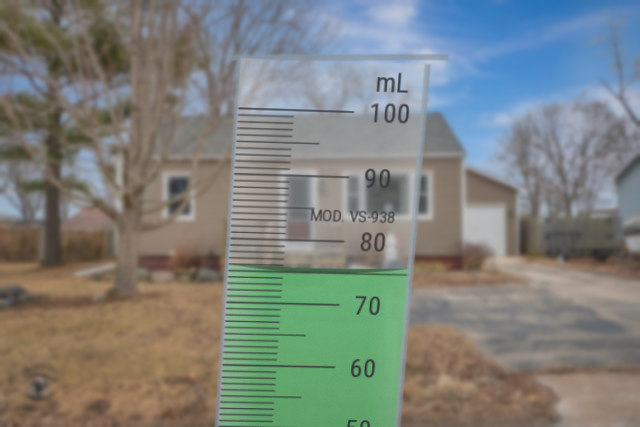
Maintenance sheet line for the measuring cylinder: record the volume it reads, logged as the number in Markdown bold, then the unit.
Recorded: **75** mL
